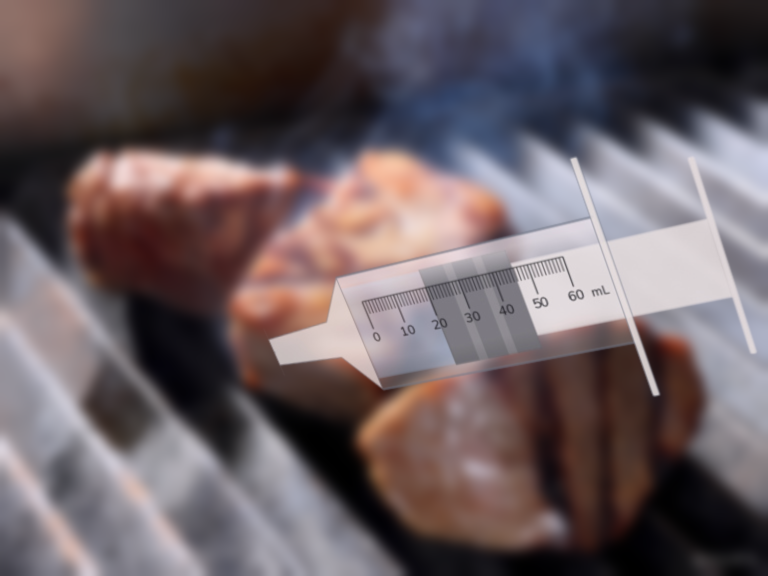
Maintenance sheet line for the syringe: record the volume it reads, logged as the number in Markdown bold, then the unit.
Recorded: **20** mL
